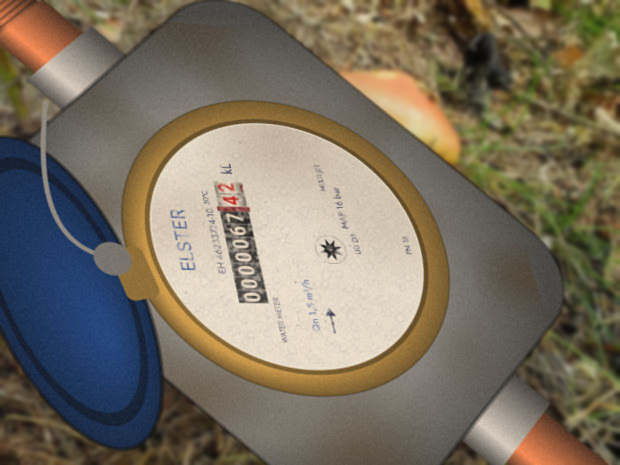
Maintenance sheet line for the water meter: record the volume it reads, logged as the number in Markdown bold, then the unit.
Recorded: **67.42** kL
